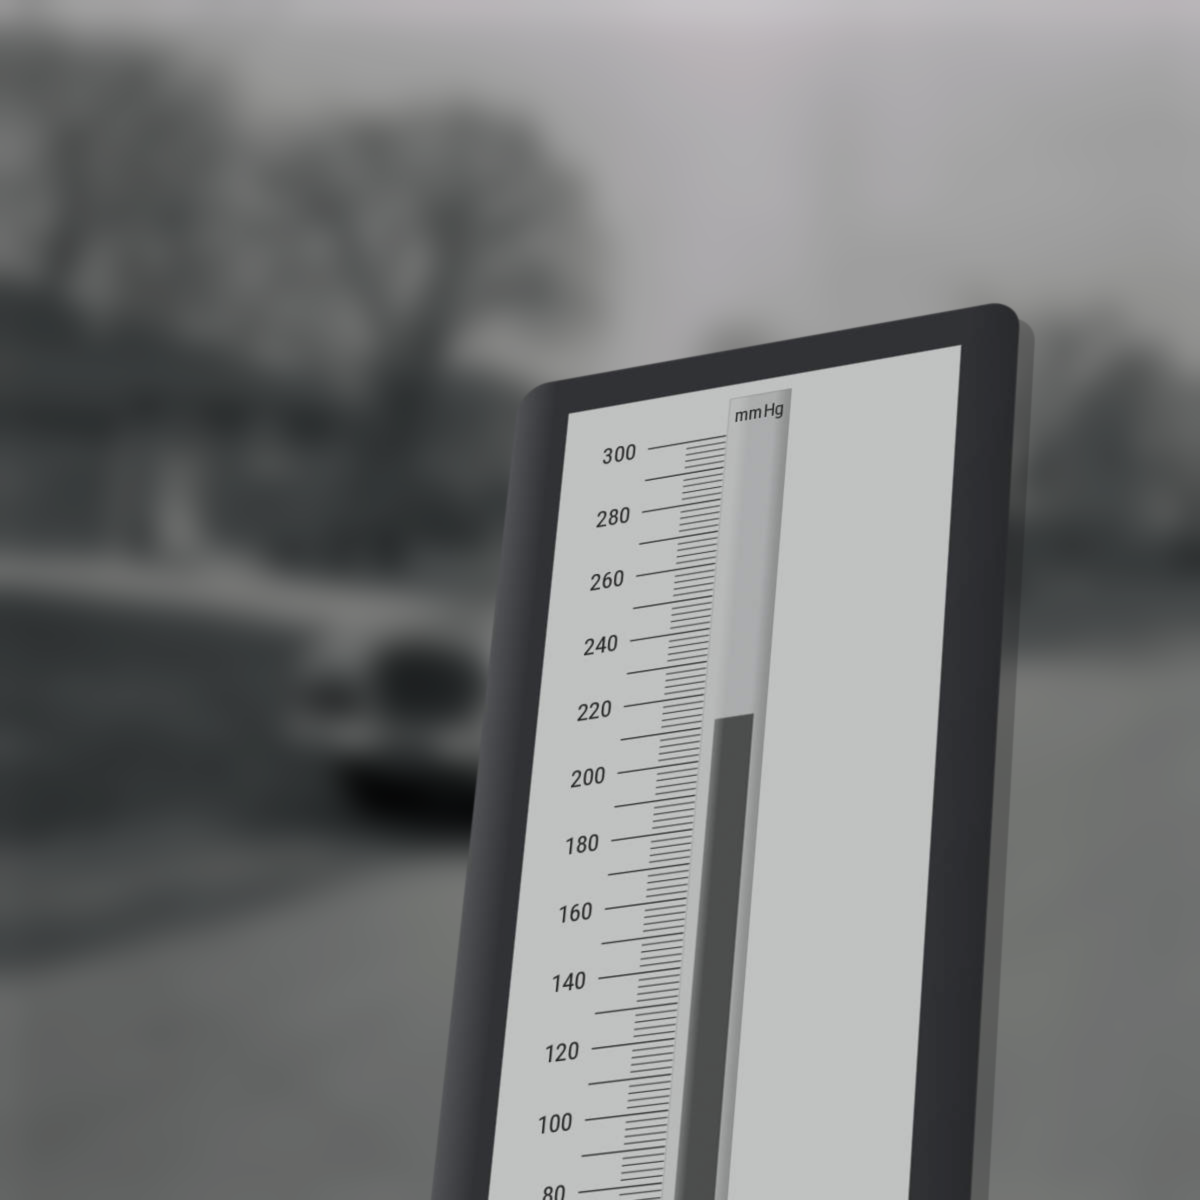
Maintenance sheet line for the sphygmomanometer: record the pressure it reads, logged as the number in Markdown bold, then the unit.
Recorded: **212** mmHg
